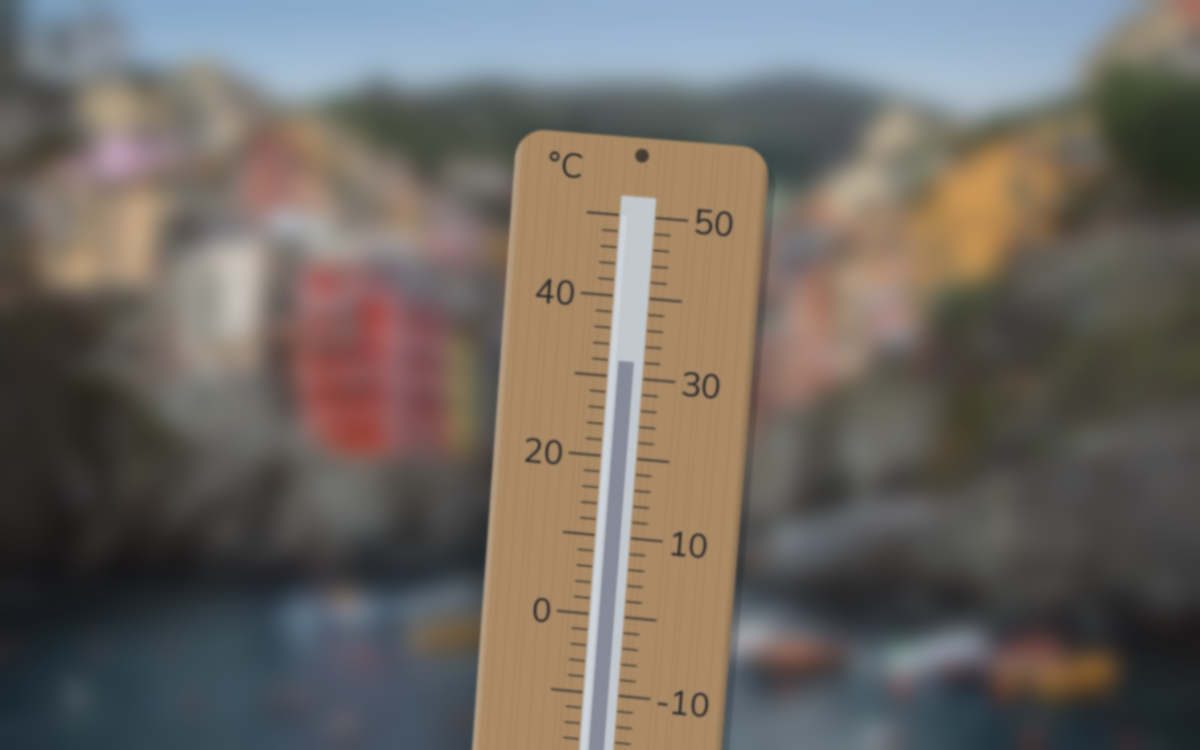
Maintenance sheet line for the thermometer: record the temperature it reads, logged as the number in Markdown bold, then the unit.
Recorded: **32** °C
